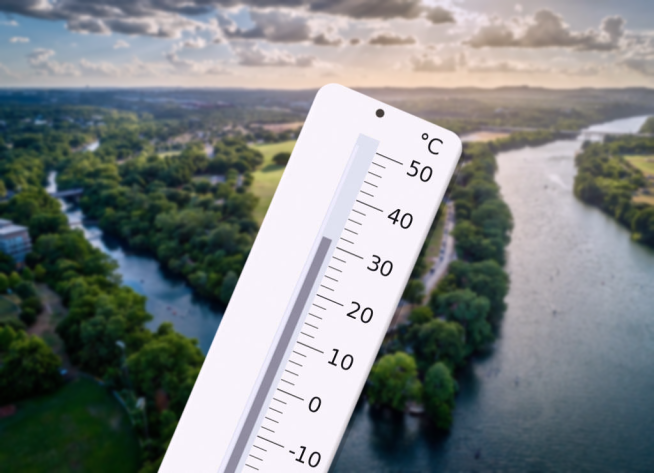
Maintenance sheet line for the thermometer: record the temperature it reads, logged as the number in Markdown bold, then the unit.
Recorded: **31** °C
